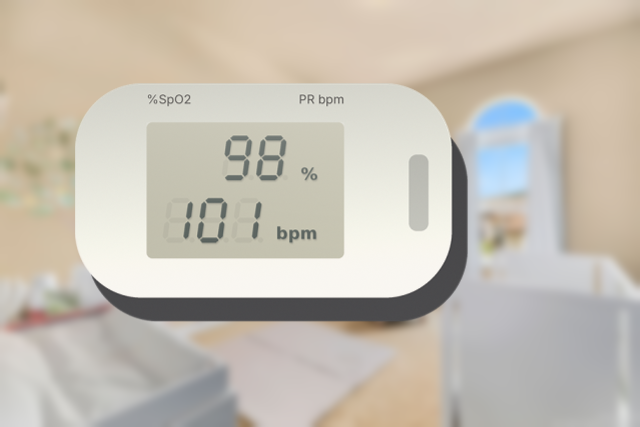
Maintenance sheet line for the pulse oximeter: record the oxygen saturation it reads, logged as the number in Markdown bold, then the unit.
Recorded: **98** %
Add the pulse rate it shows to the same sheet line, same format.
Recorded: **101** bpm
